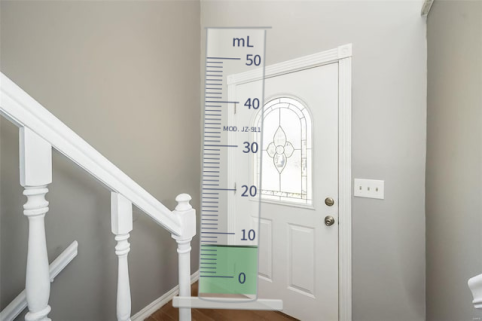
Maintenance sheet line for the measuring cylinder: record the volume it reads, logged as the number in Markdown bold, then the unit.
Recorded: **7** mL
